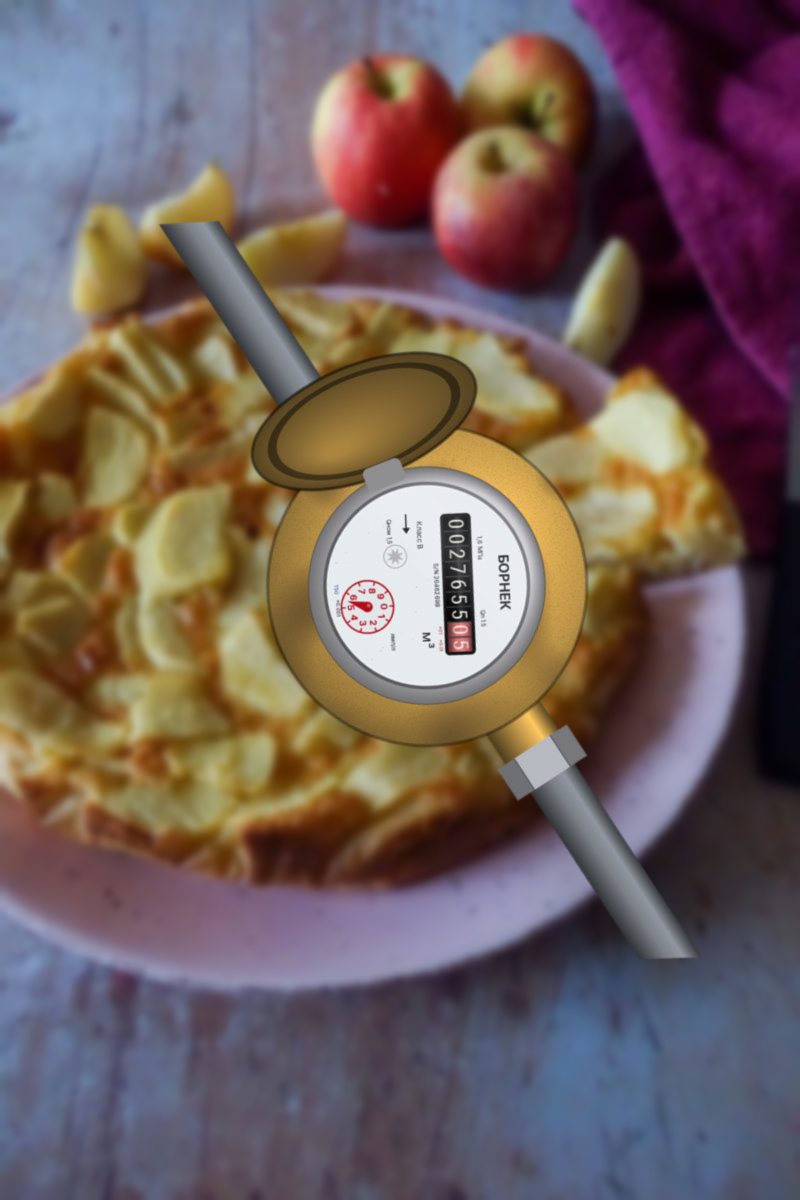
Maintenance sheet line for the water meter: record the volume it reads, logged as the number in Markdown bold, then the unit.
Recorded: **27655.055** m³
